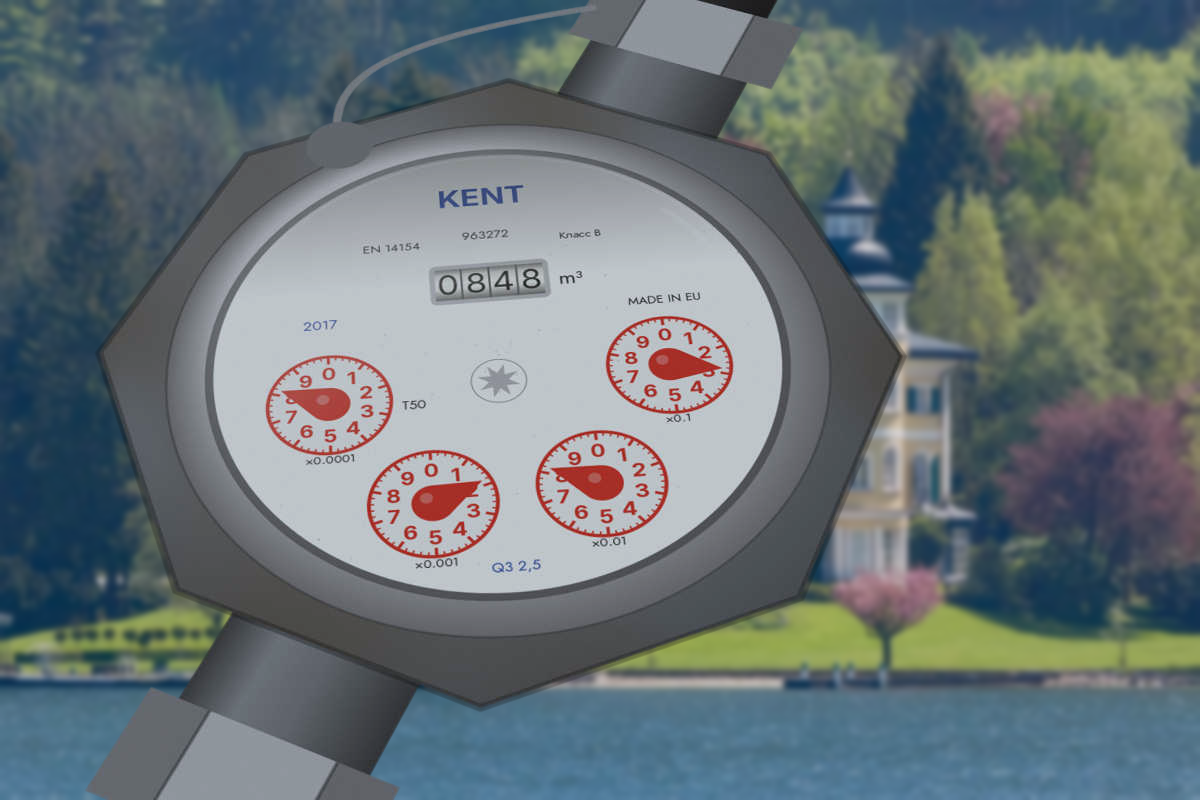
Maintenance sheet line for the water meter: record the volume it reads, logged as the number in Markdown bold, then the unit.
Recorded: **848.2818** m³
